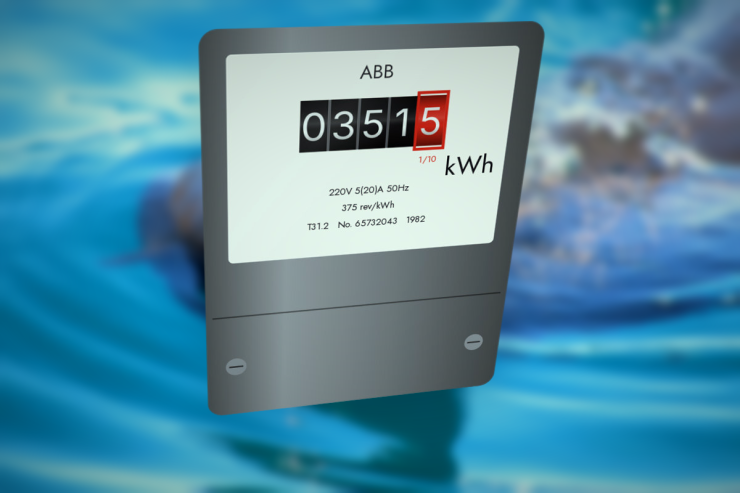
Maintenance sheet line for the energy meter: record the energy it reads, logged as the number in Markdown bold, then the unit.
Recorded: **351.5** kWh
